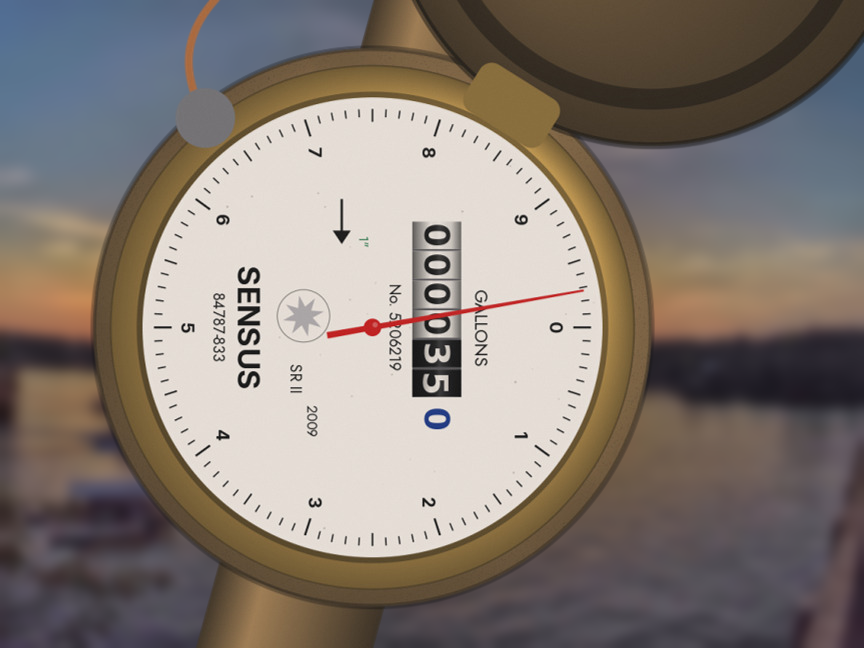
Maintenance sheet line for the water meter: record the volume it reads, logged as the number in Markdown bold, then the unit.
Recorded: **349.7** gal
